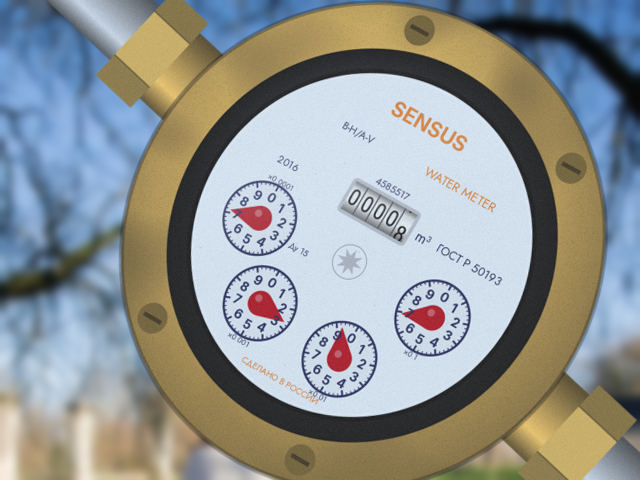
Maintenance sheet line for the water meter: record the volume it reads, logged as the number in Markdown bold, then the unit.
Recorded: **7.6927** m³
